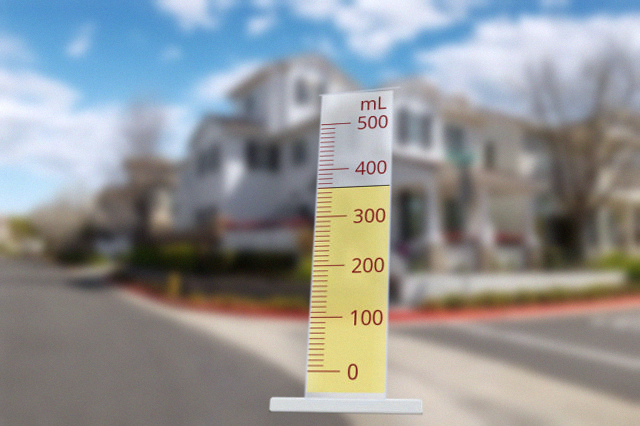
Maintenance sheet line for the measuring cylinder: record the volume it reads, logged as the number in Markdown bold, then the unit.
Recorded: **360** mL
